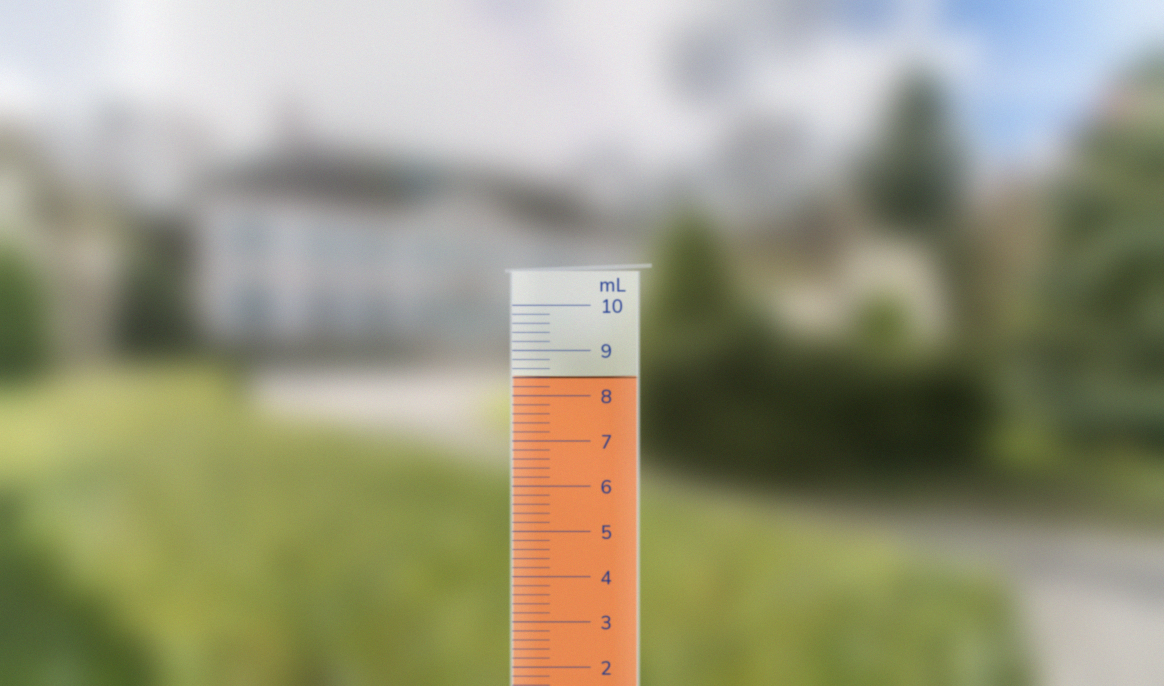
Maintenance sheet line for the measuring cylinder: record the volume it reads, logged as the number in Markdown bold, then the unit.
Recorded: **8.4** mL
